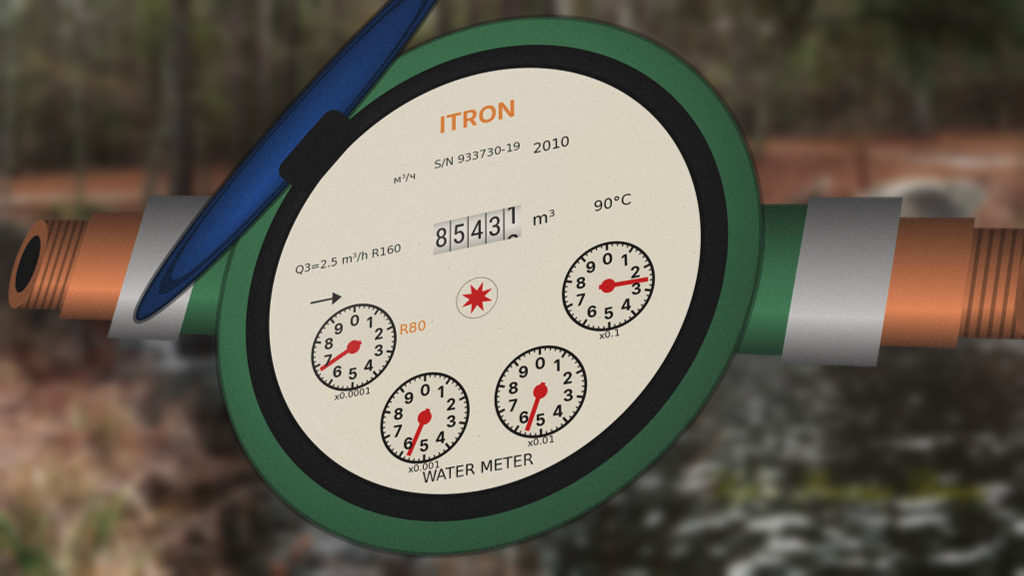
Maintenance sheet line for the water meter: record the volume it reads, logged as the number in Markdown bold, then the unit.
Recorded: **85431.2556** m³
